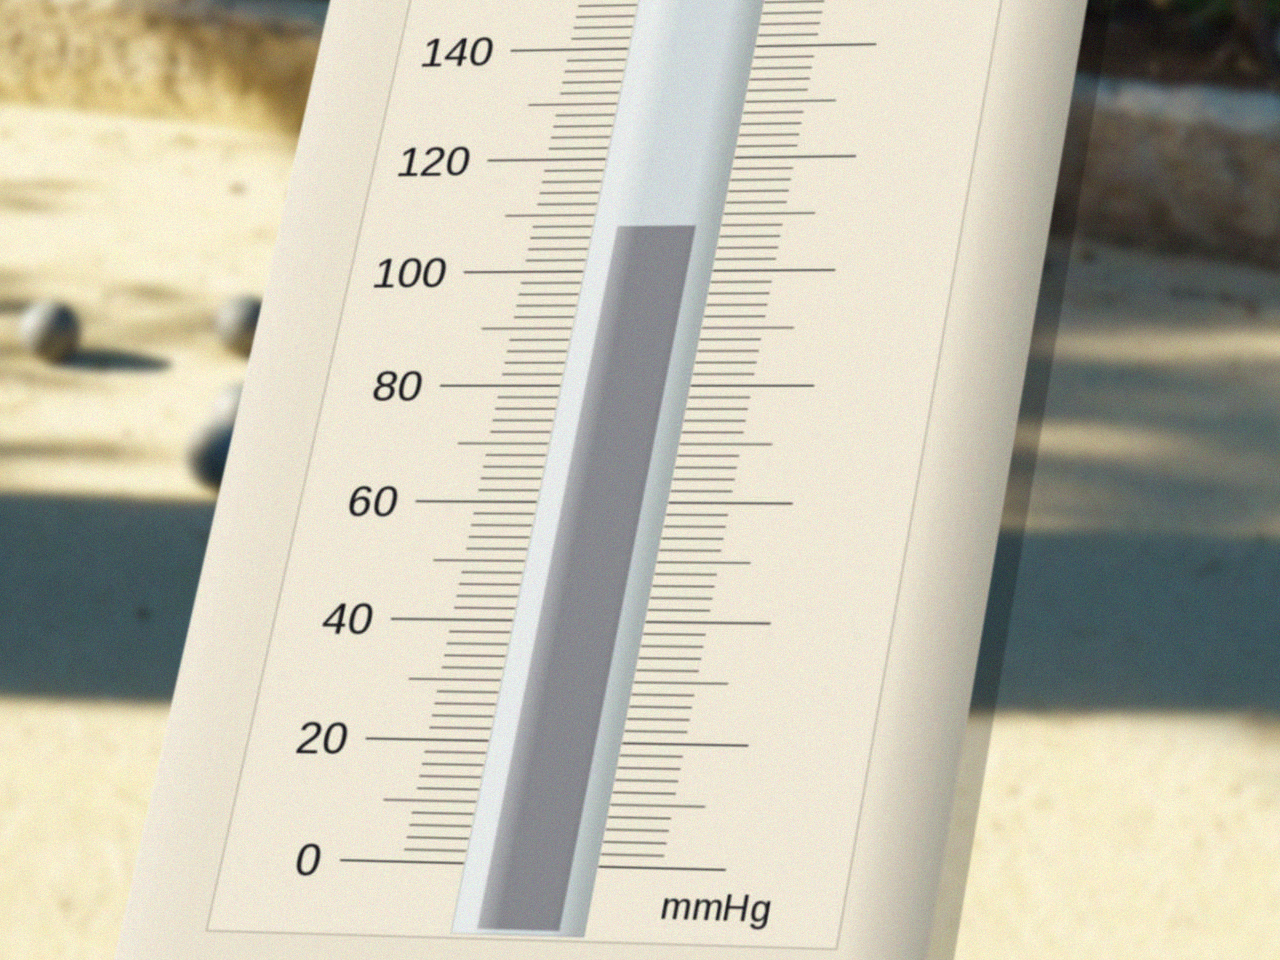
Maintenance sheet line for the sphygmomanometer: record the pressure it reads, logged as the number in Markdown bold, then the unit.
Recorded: **108** mmHg
